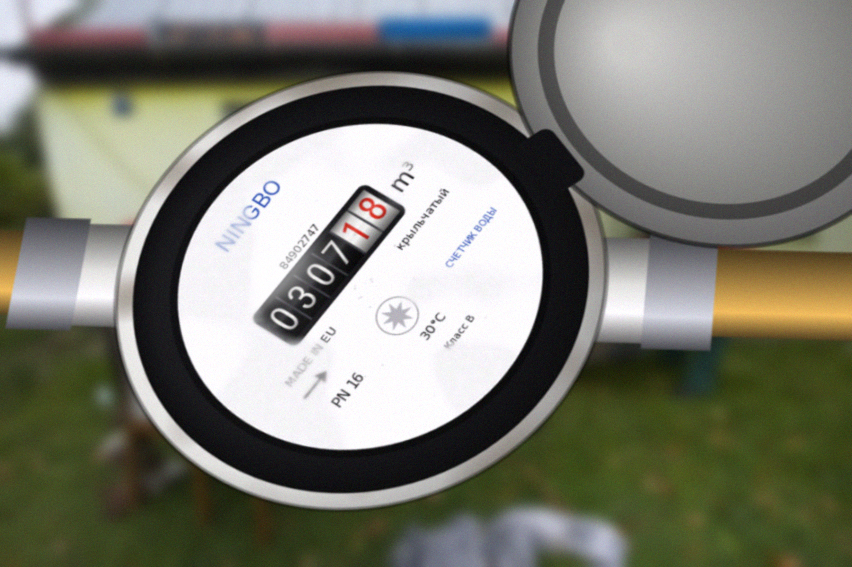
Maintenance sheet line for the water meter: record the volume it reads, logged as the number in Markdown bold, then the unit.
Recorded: **307.18** m³
